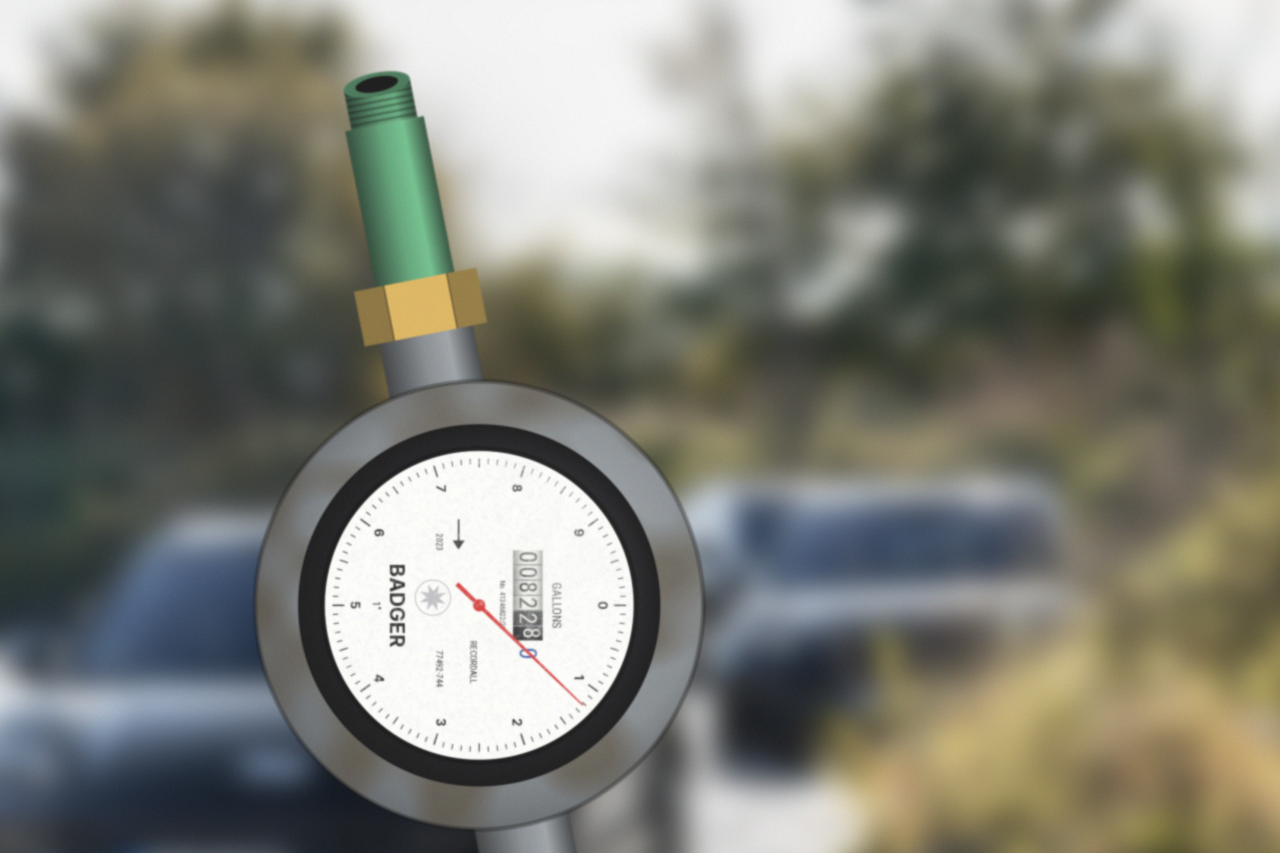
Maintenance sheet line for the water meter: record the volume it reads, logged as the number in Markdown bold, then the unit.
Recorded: **82281.2** gal
